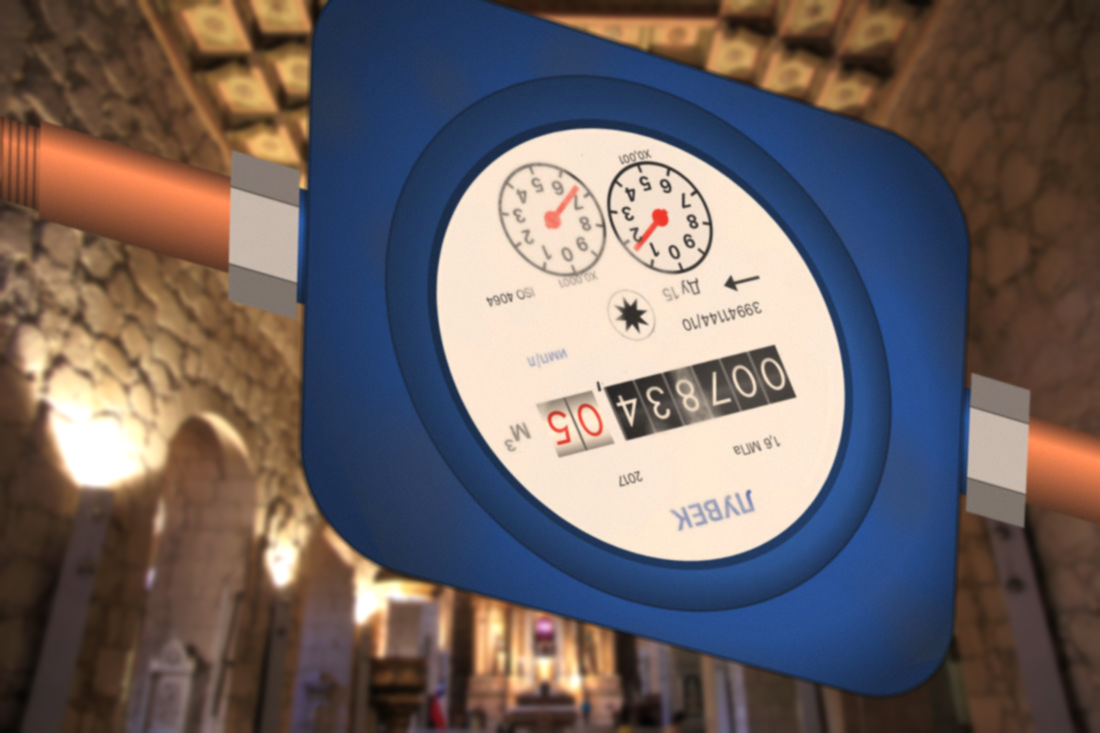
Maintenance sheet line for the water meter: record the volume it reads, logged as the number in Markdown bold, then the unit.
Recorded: **7834.0516** m³
